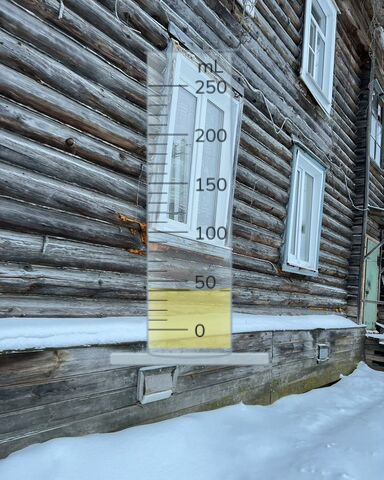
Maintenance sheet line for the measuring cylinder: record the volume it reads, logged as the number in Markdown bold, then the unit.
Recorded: **40** mL
